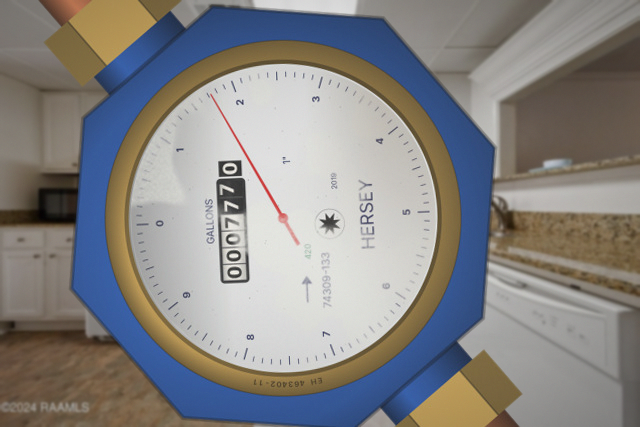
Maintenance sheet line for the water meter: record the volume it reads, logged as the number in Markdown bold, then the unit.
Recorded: **7771.7** gal
